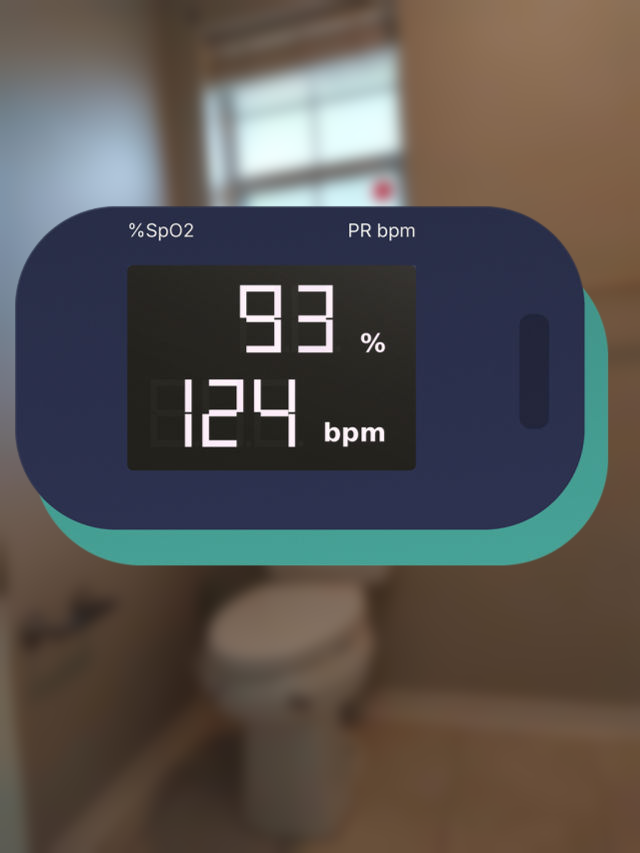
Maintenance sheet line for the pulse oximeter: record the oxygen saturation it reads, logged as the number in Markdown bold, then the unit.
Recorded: **93** %
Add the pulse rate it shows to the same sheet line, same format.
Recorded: **124** bpm
